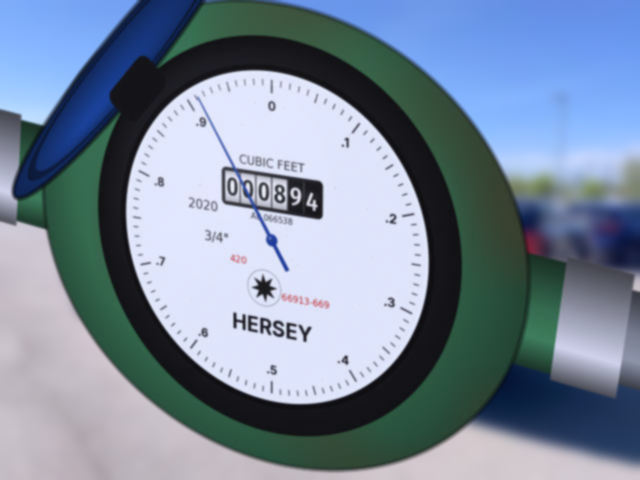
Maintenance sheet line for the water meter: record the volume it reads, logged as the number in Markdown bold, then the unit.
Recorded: **893.91** ft³
